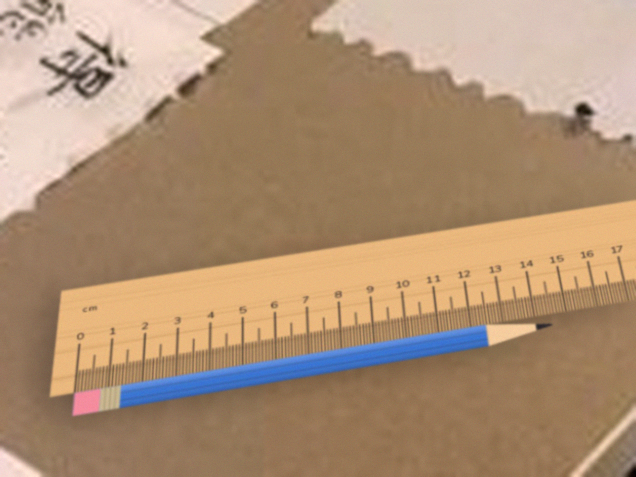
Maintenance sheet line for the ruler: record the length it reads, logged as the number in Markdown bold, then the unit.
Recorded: **14.5** cm
